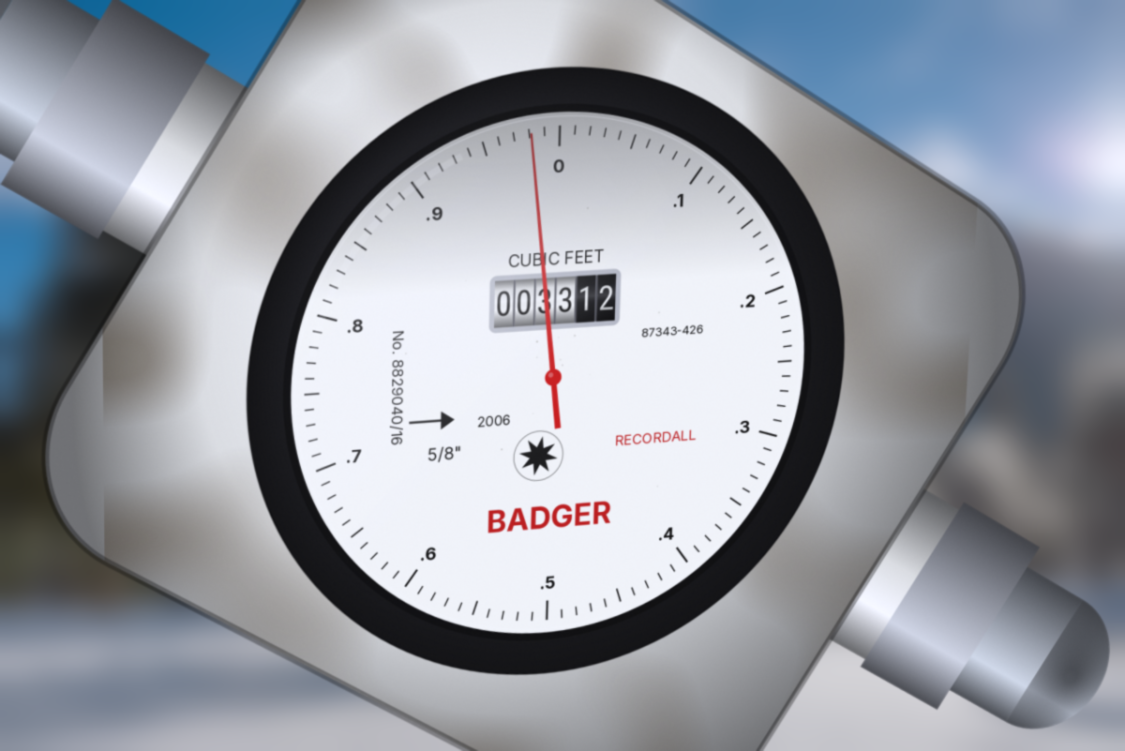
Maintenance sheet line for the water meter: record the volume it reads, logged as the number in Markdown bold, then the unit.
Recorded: **3311.98** ft³
